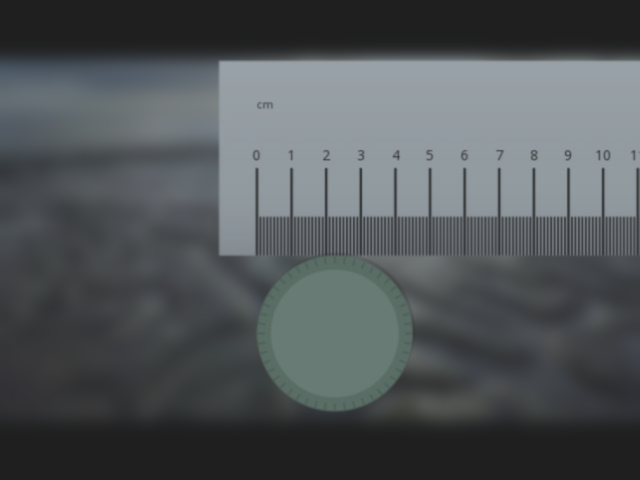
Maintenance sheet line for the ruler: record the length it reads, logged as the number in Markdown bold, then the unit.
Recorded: **4.5** cm
